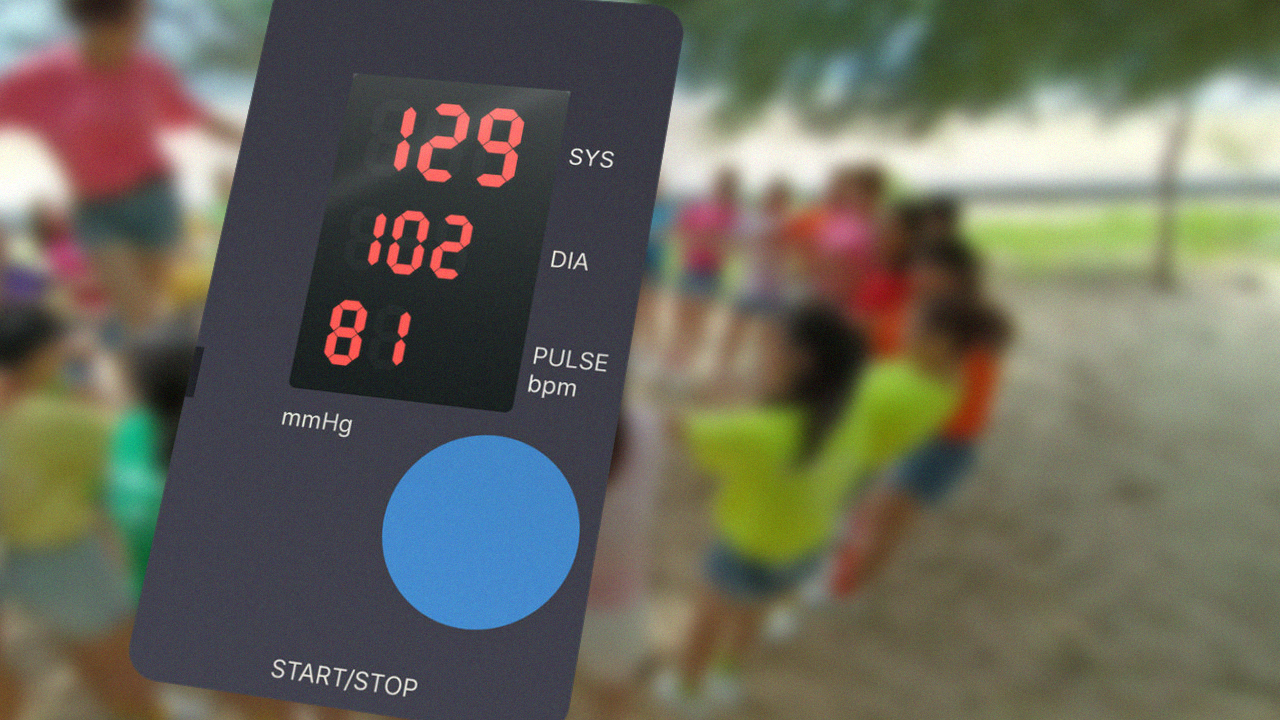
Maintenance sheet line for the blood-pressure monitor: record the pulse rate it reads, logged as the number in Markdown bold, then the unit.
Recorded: **81** bpm
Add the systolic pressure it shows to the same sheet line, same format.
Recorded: **129** mmHg
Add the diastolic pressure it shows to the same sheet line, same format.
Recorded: **102** mmHg
